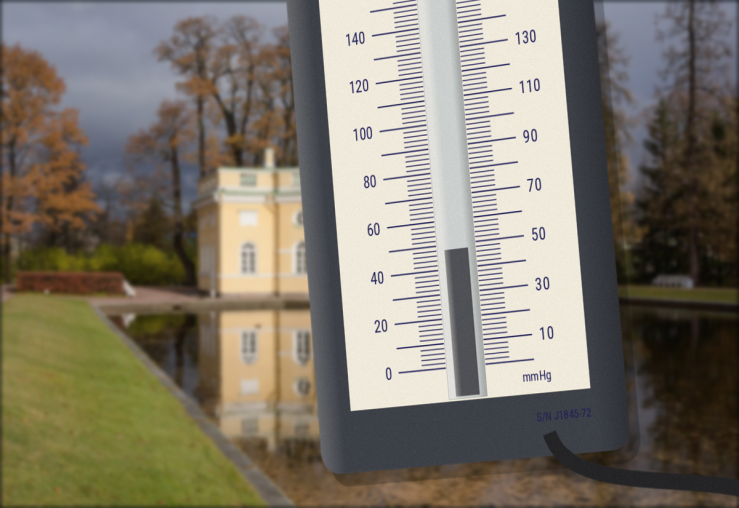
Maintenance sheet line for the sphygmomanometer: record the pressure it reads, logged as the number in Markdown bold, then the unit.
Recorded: **48** mmHg
